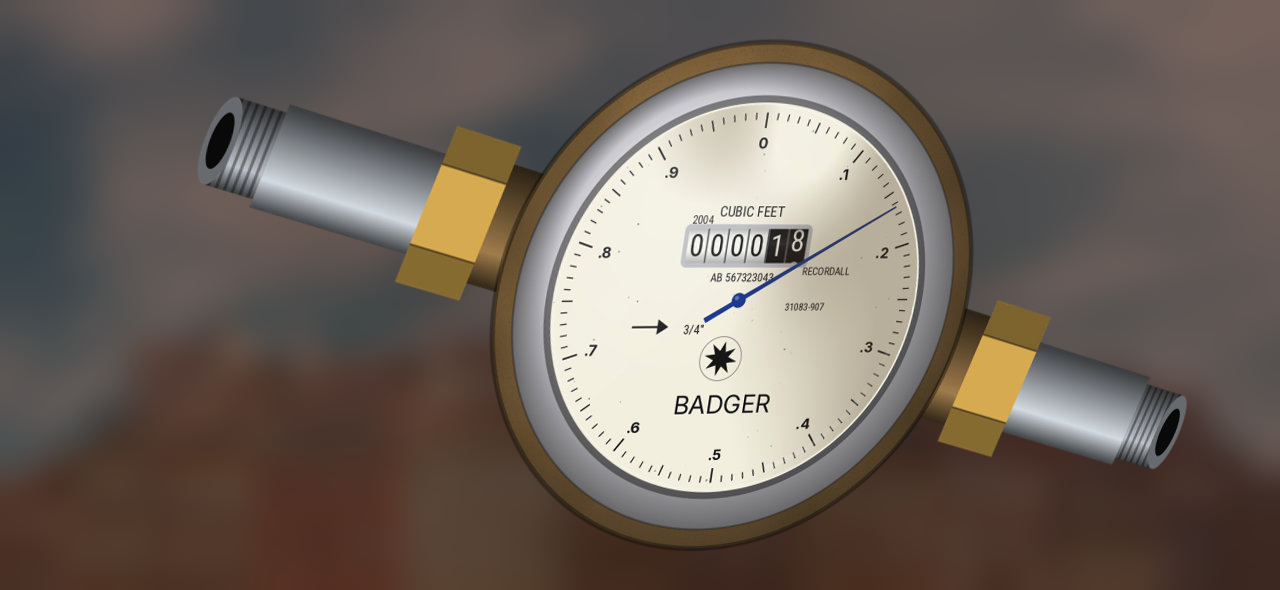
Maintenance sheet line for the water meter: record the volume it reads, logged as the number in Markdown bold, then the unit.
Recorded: **18.16** ft³
